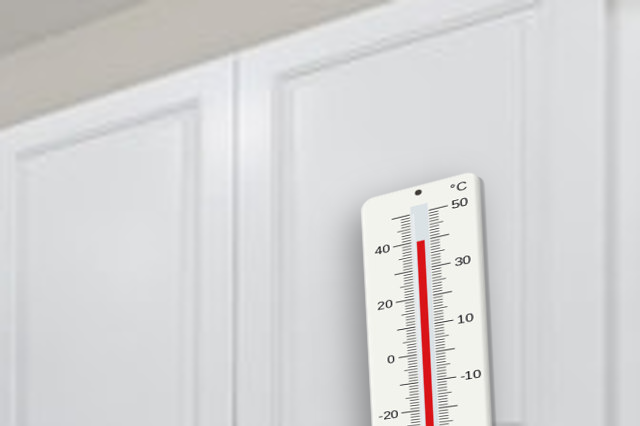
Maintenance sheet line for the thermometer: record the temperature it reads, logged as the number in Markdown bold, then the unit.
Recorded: **40** °C
